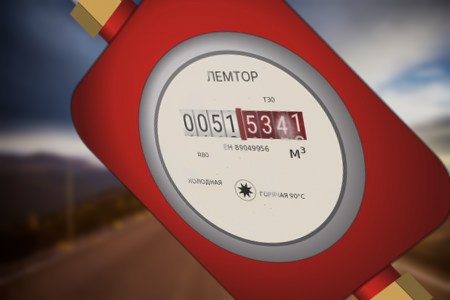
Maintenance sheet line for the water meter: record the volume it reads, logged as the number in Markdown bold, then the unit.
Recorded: **51.5341** m³
